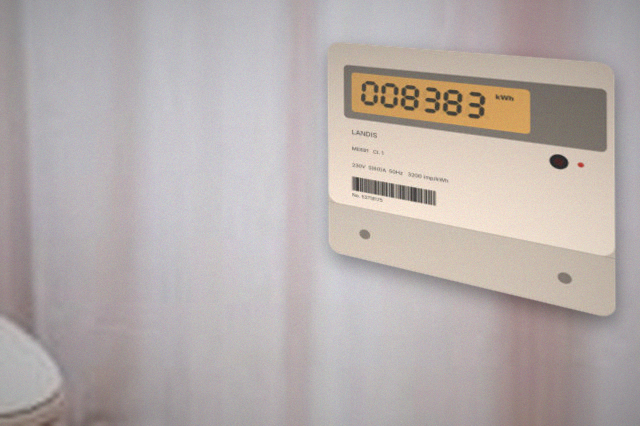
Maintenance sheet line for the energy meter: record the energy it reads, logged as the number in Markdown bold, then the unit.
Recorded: **8383** kWh
